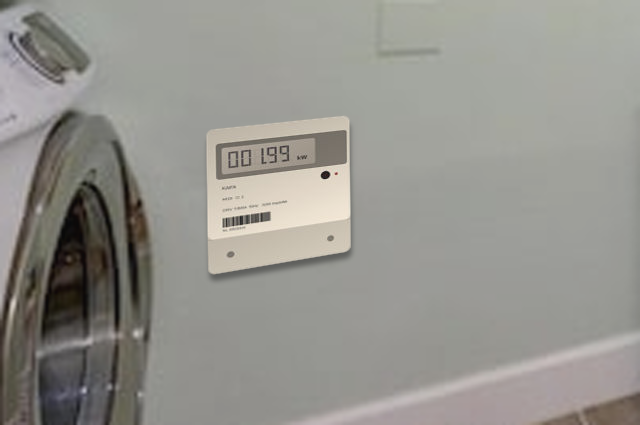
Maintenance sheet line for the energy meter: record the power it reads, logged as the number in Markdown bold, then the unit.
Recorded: **1.99** kW
